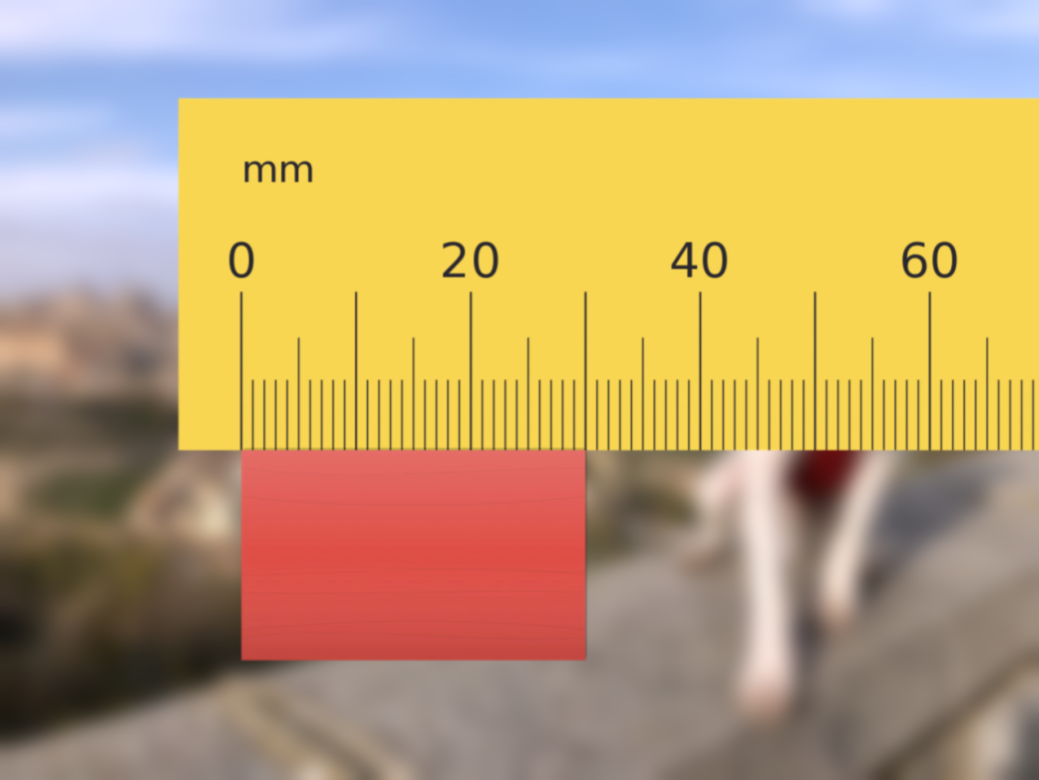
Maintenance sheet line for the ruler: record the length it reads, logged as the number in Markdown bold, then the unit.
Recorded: **30** mm
